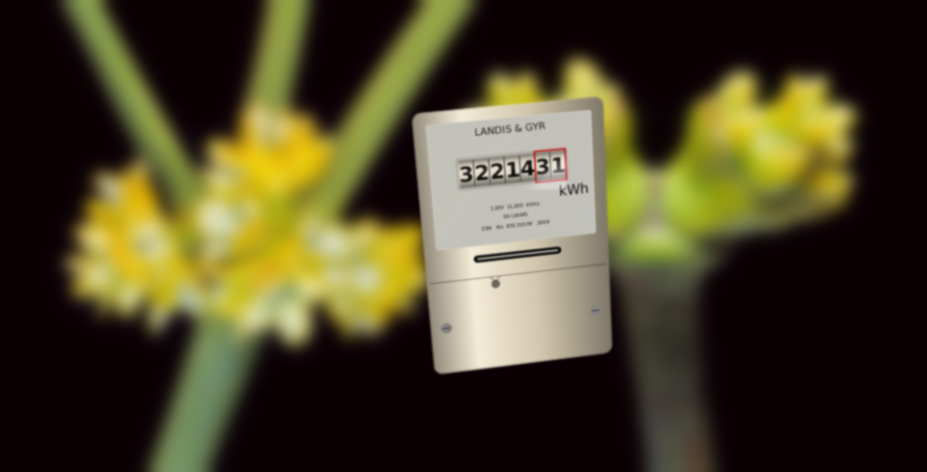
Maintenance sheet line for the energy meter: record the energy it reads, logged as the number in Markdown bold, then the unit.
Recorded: **32214.31** kWh
